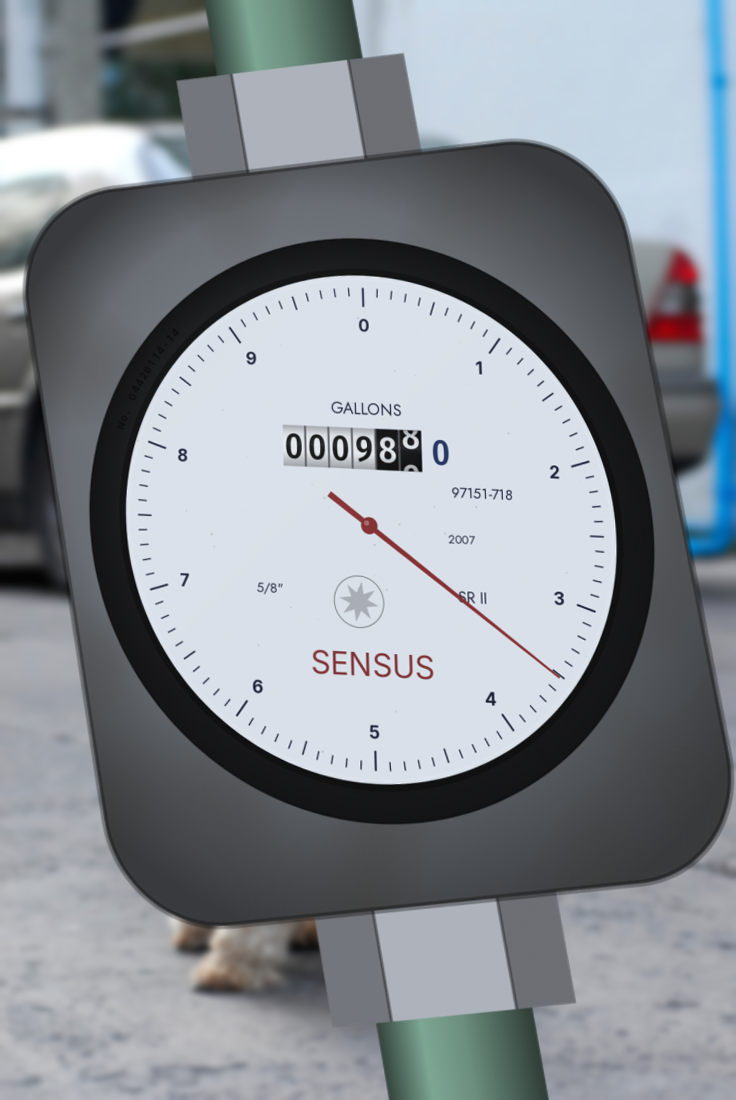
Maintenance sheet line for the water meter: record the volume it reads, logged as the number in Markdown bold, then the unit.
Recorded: **9883.5** gal
